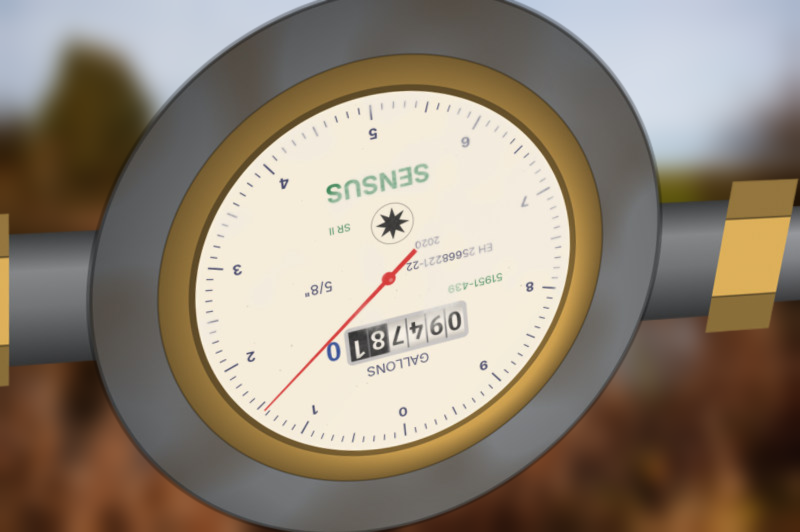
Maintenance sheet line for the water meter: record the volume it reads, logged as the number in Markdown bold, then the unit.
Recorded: **947811.4** gal
